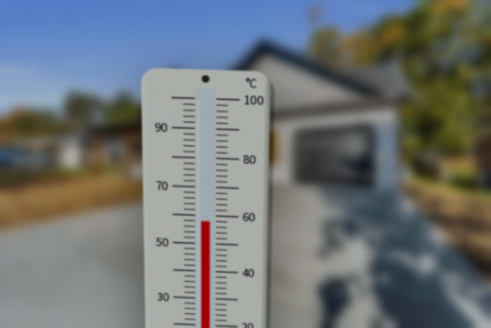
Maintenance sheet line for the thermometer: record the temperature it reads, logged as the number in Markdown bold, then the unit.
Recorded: **58** °C
